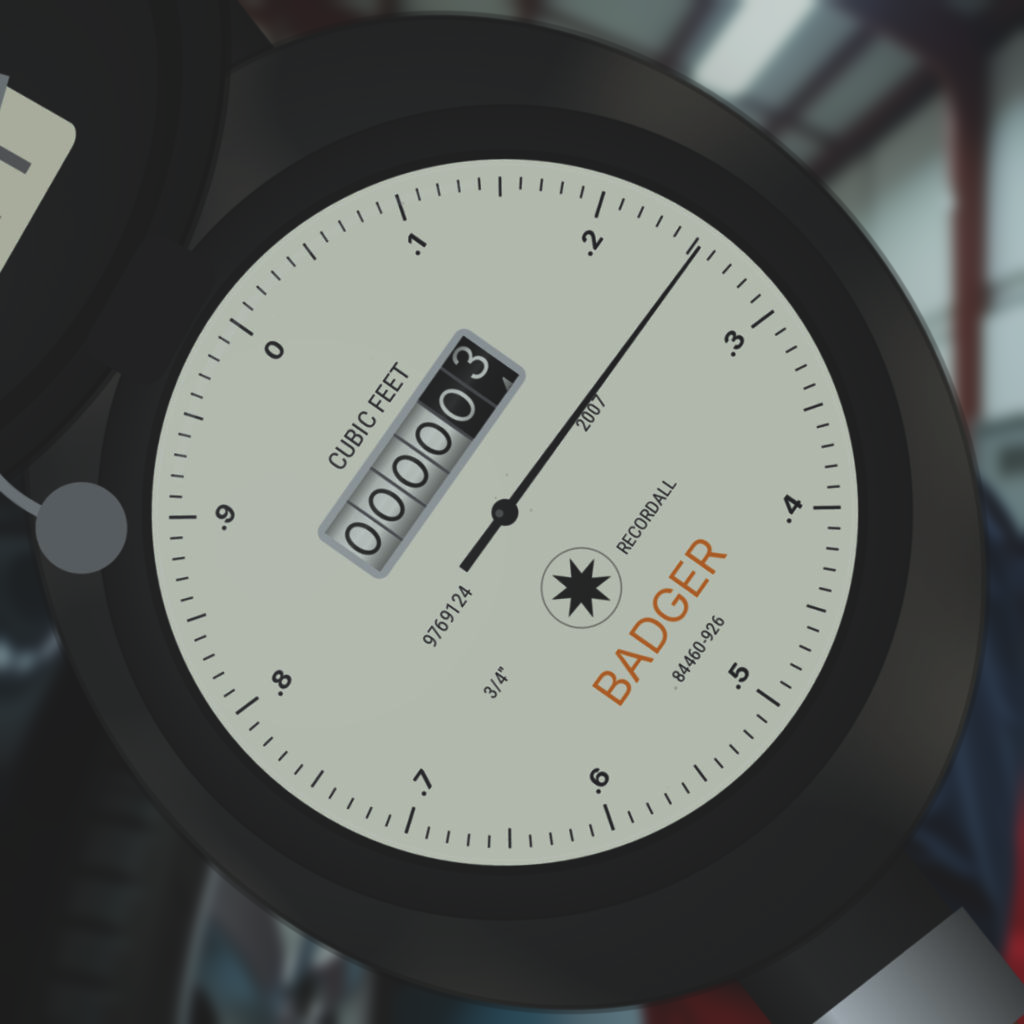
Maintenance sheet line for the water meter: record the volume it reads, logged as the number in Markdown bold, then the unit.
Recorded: **3.25** ft³
